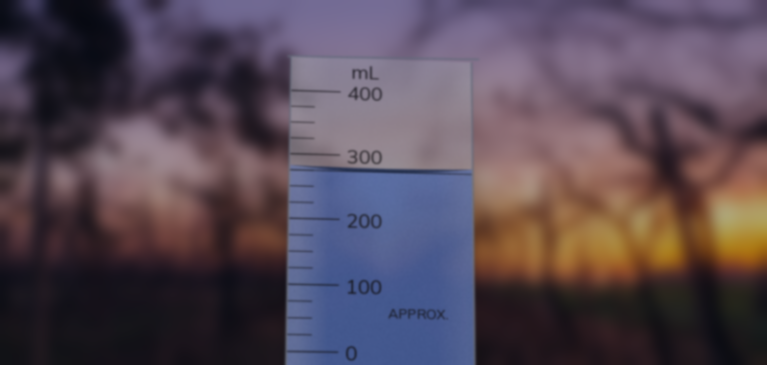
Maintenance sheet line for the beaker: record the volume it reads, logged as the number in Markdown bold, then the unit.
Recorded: **275** mL
